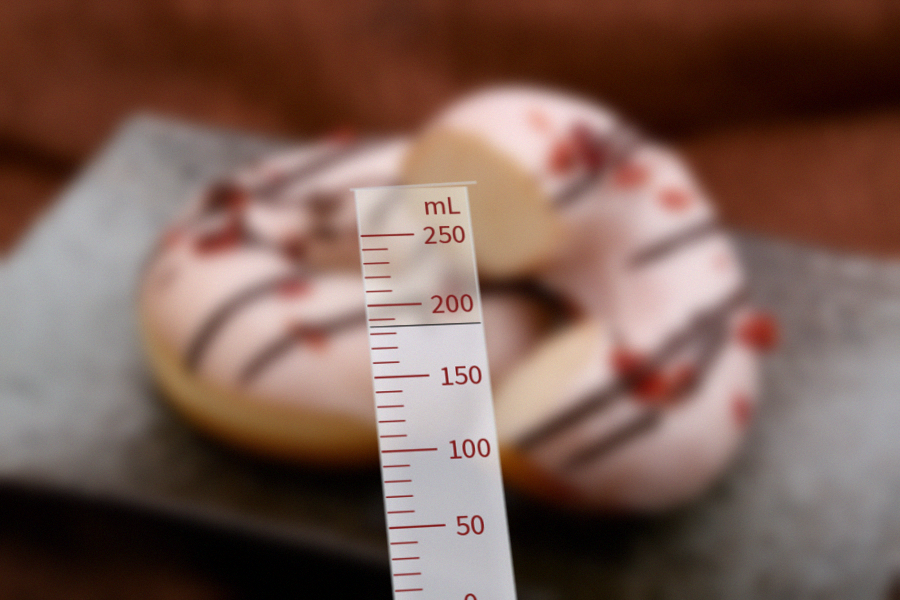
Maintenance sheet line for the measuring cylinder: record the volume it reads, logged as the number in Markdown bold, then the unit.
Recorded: **185** mL
